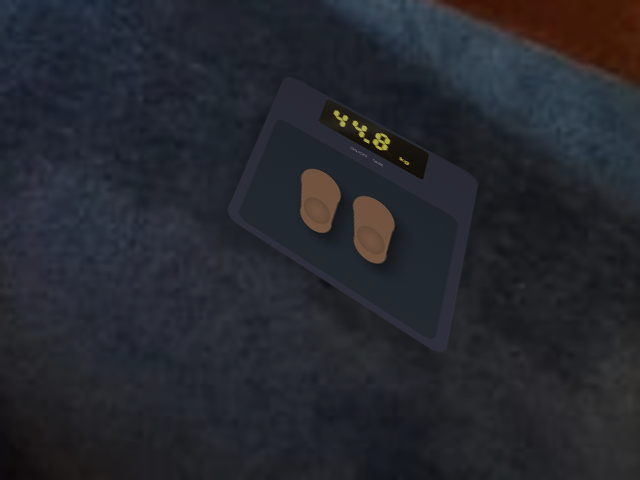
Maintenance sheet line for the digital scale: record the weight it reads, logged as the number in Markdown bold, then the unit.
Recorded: **44.8** kg
